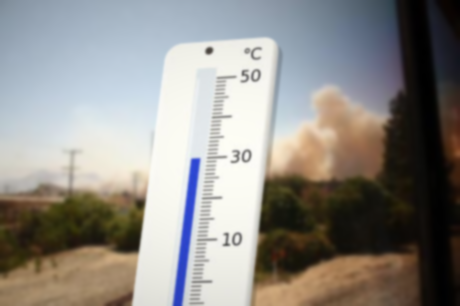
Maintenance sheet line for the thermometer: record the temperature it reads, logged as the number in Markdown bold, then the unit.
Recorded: **30** °C
